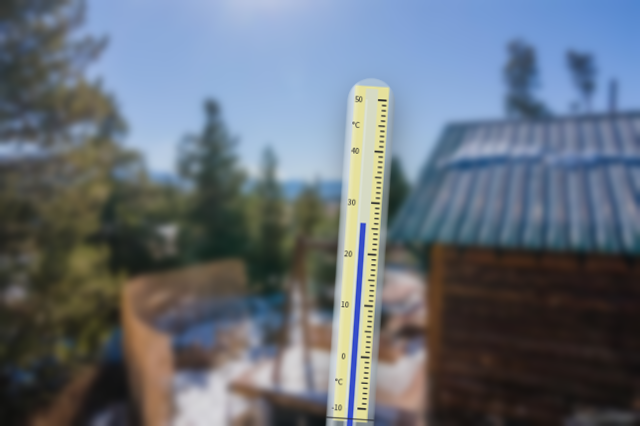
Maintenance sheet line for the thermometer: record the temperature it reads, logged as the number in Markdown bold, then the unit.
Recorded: **26** °C
